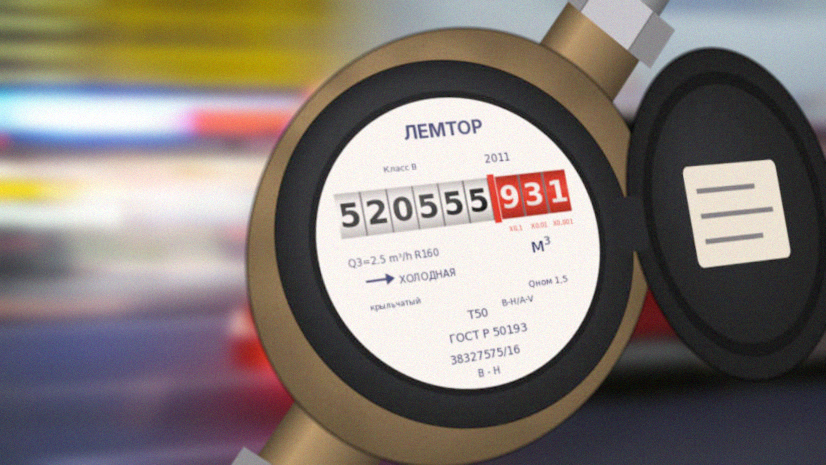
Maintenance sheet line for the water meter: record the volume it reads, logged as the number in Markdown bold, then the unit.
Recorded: **520555.931** m³
